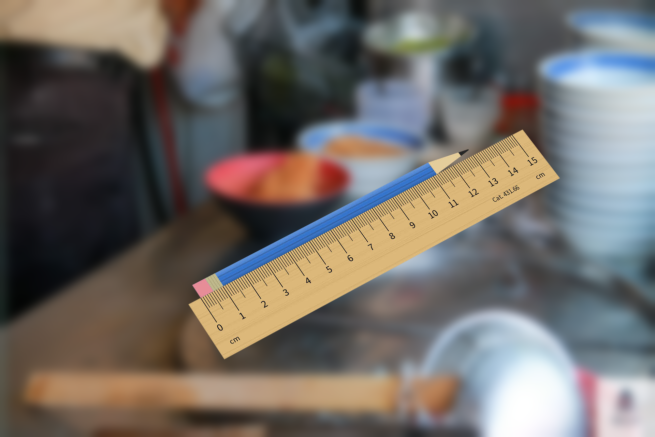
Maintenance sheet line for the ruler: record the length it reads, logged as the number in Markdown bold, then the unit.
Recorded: **13** cm
